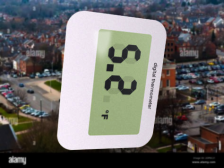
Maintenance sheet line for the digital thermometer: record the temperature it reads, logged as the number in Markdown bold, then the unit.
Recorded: **5.2** °F
